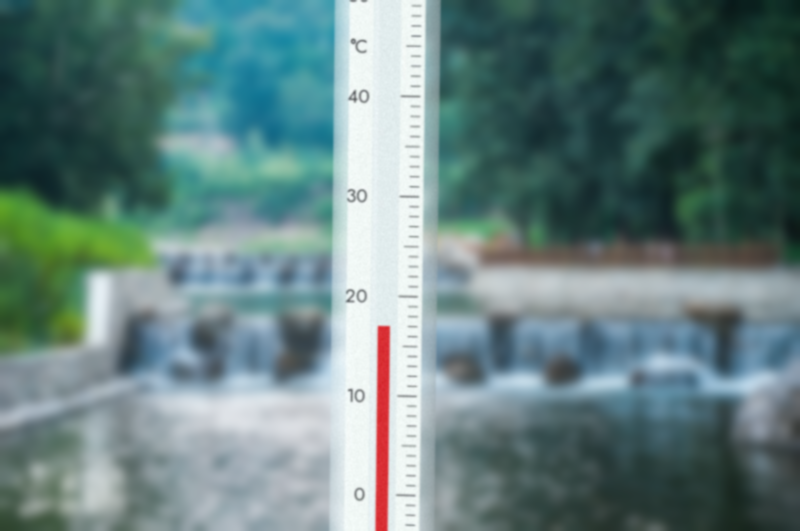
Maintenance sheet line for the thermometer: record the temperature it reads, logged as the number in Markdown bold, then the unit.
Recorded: **17** °C
